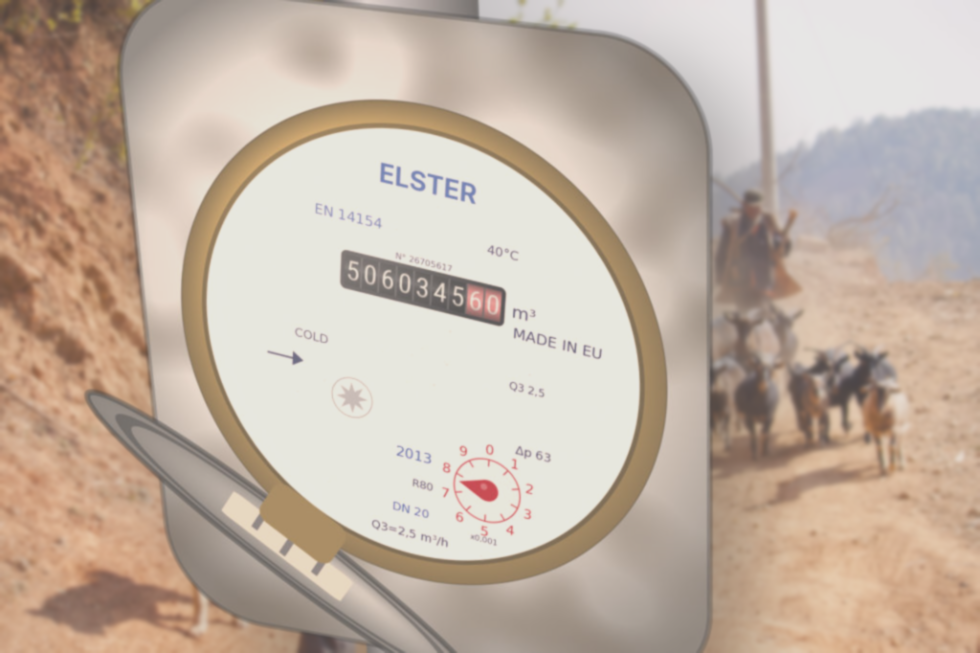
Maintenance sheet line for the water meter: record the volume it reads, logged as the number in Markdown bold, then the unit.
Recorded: **5060345.607** m³
